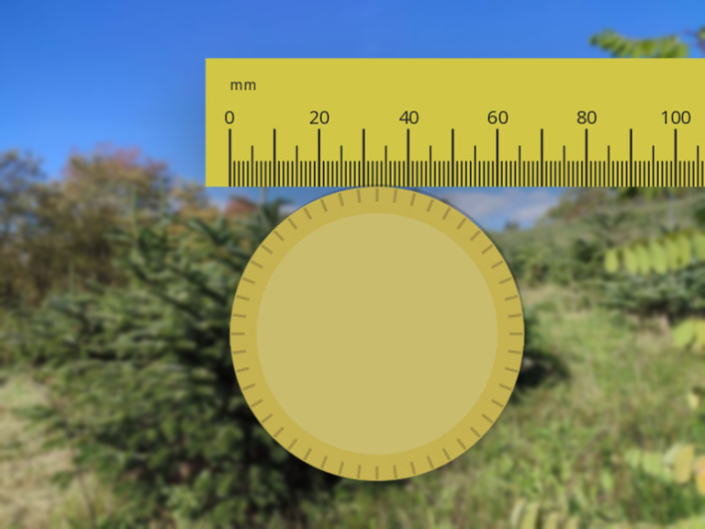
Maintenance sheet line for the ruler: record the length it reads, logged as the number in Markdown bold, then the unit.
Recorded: **66** mm
